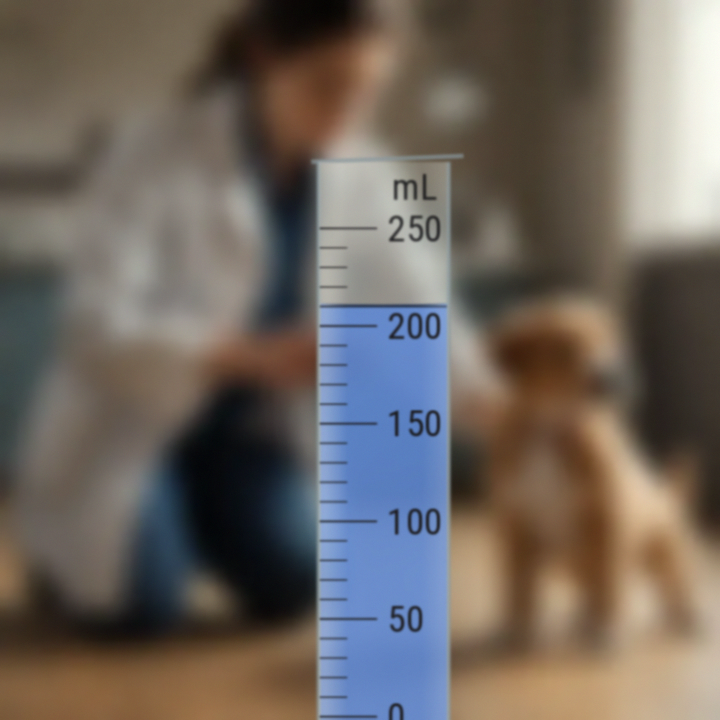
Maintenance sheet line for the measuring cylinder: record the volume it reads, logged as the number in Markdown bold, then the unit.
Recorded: **210** mL
